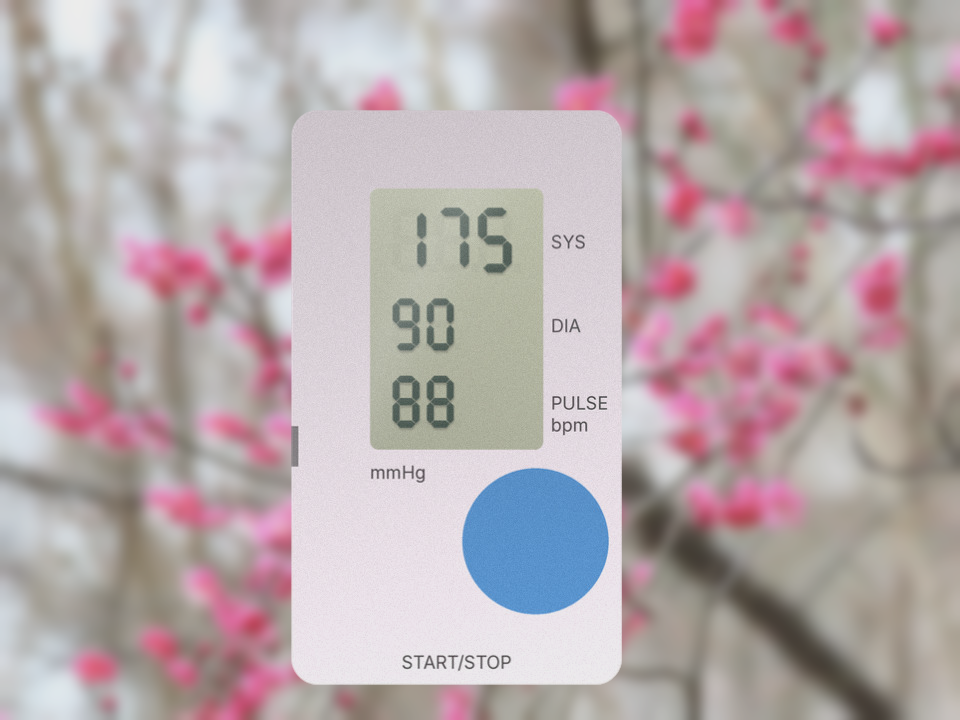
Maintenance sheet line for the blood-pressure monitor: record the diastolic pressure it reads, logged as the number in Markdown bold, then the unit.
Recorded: **90** mmHg
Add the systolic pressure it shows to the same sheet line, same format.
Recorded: **175** mmHg
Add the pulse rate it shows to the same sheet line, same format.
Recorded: **88** bpm
